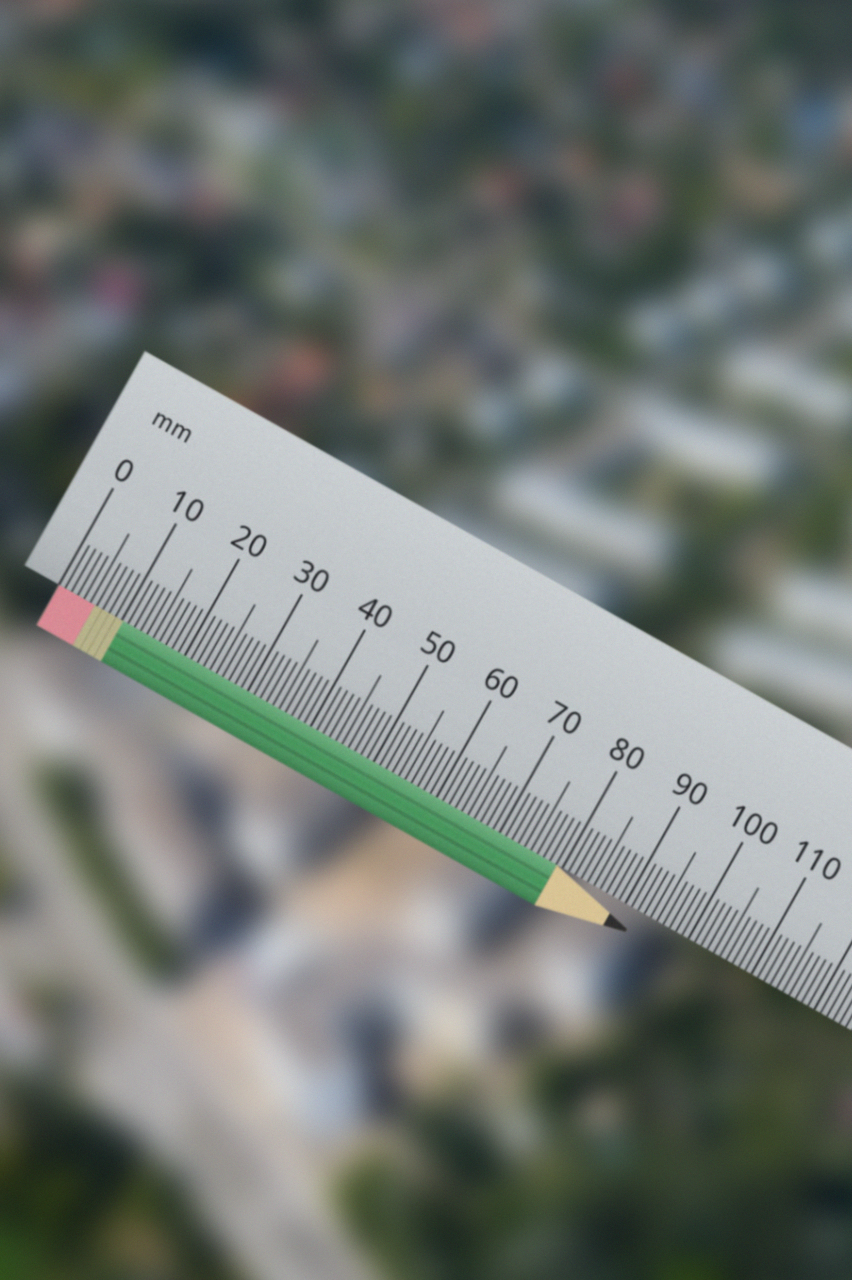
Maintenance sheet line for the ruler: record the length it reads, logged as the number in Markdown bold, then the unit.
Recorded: **92** mm
